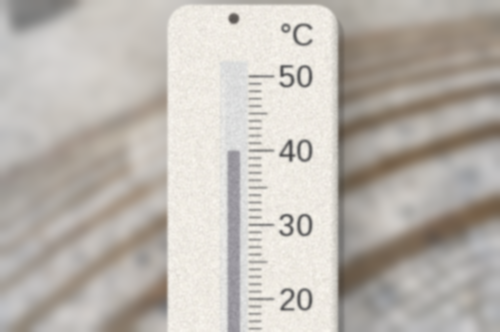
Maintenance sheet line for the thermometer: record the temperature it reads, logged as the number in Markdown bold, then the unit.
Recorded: **40** °C
